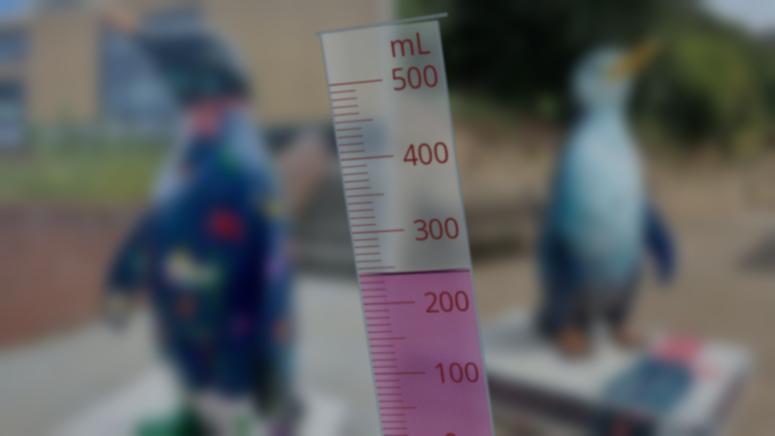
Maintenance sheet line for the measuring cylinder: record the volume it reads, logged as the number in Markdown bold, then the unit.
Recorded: **240** mL
